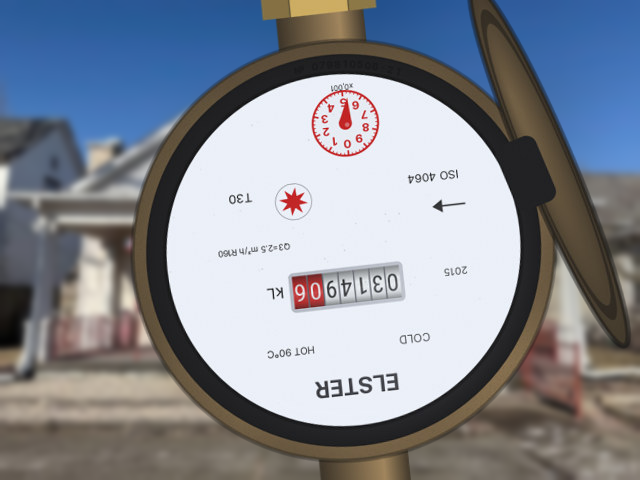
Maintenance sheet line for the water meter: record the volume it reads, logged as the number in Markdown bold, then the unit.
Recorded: **3149.065** kL
